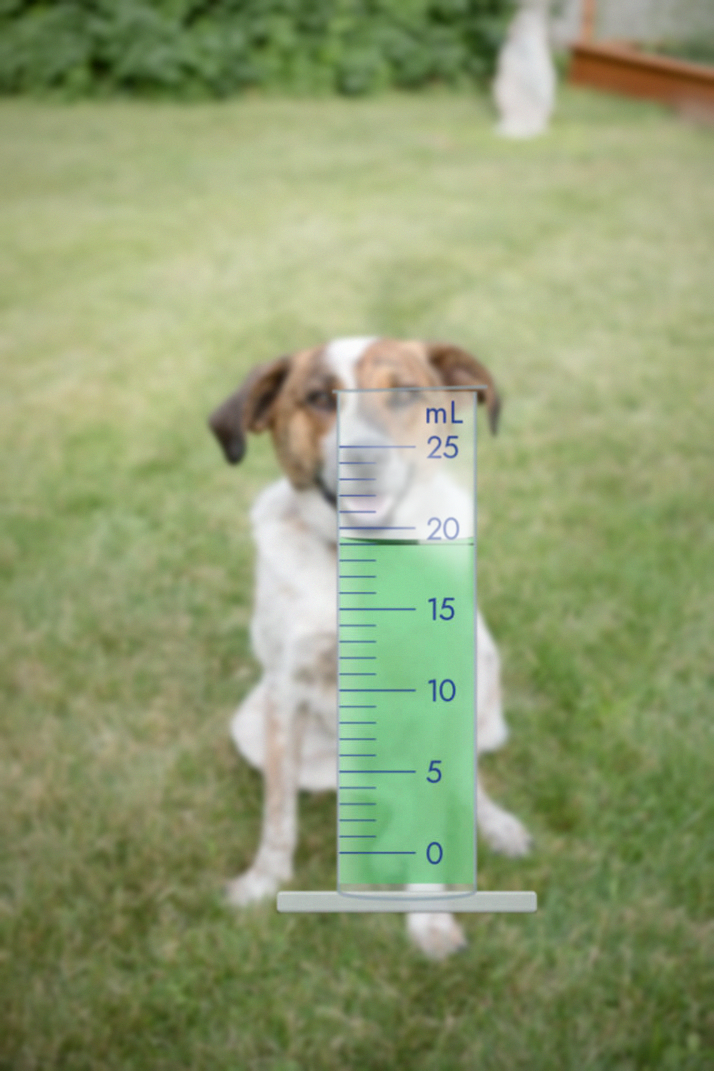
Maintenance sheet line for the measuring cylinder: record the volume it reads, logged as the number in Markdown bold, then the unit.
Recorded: **19** mL
